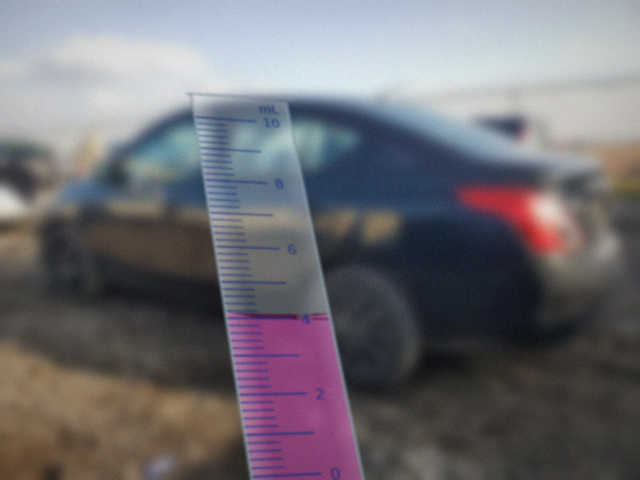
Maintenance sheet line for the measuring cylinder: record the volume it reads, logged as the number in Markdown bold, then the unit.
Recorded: **4** mL
